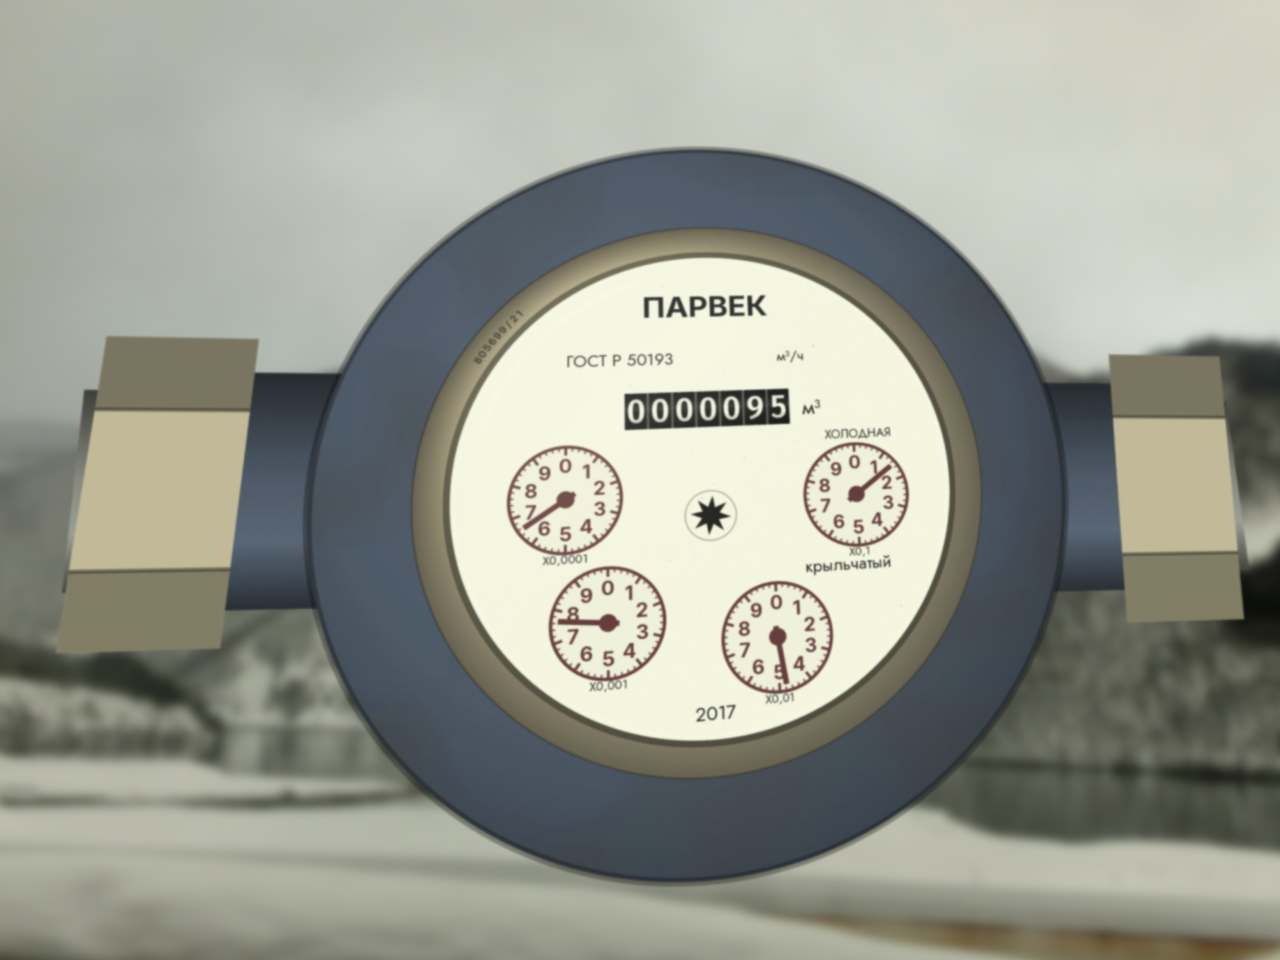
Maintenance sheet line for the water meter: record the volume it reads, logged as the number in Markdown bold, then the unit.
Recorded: **95.1476** m³
